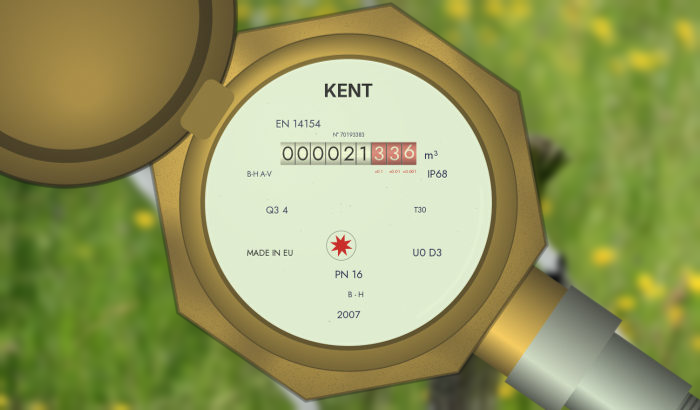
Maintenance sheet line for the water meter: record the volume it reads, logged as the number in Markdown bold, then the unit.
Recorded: **21.336** m³
